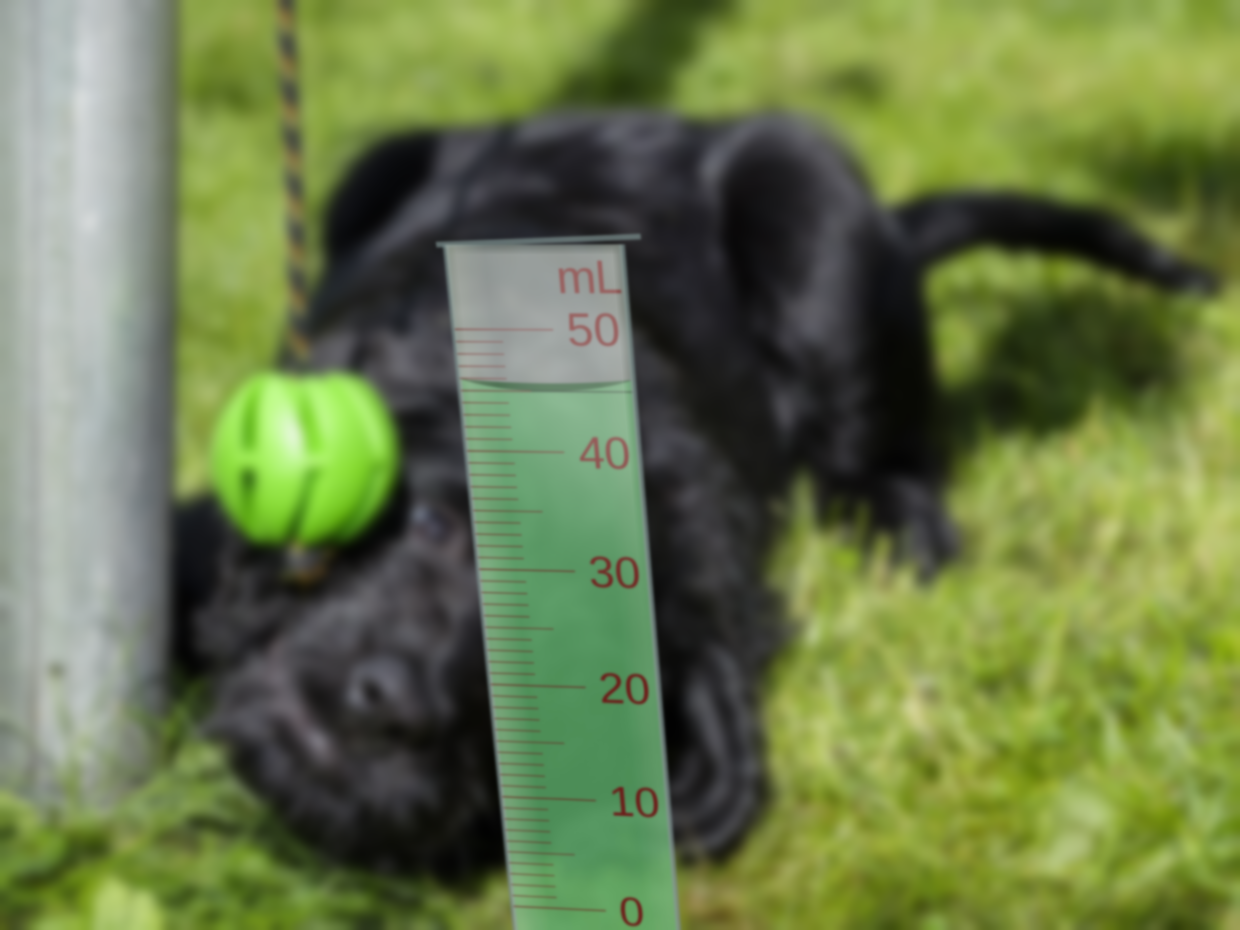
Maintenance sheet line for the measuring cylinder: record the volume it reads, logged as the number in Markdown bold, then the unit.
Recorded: **45** mL
